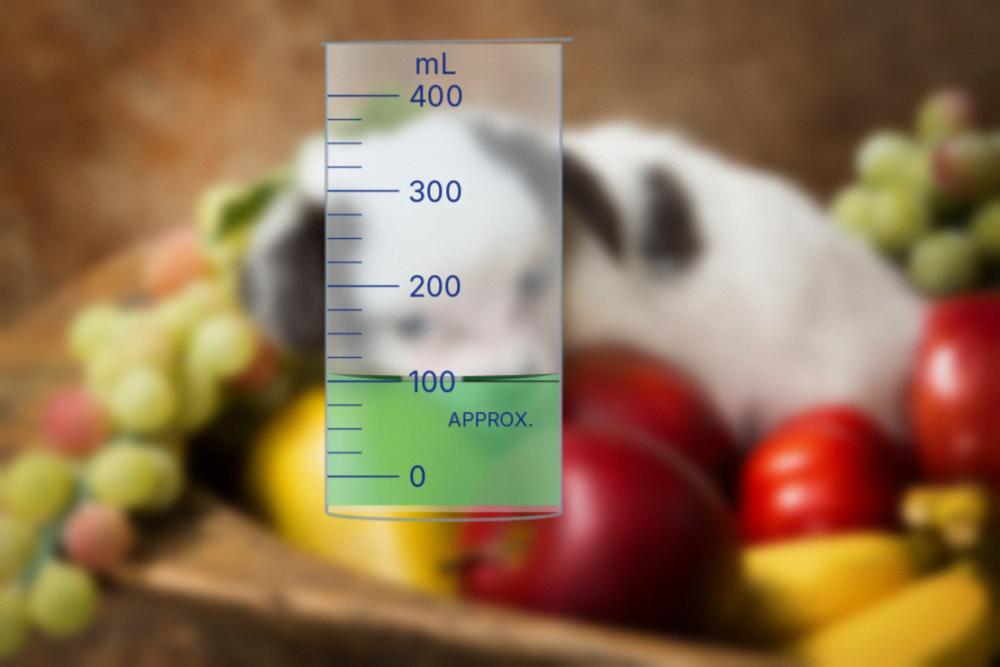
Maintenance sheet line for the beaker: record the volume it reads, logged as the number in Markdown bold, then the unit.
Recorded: **100** mL
